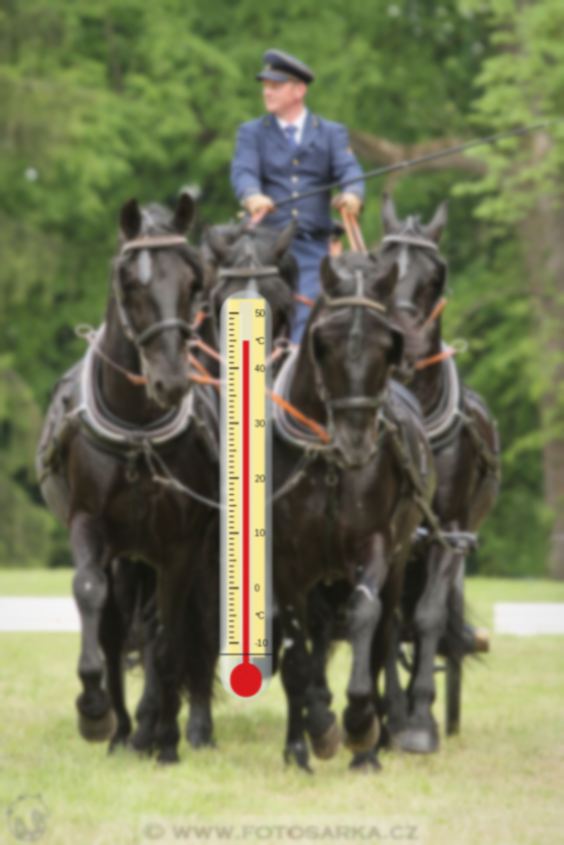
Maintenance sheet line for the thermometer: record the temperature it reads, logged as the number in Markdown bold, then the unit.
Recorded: **45** °C
